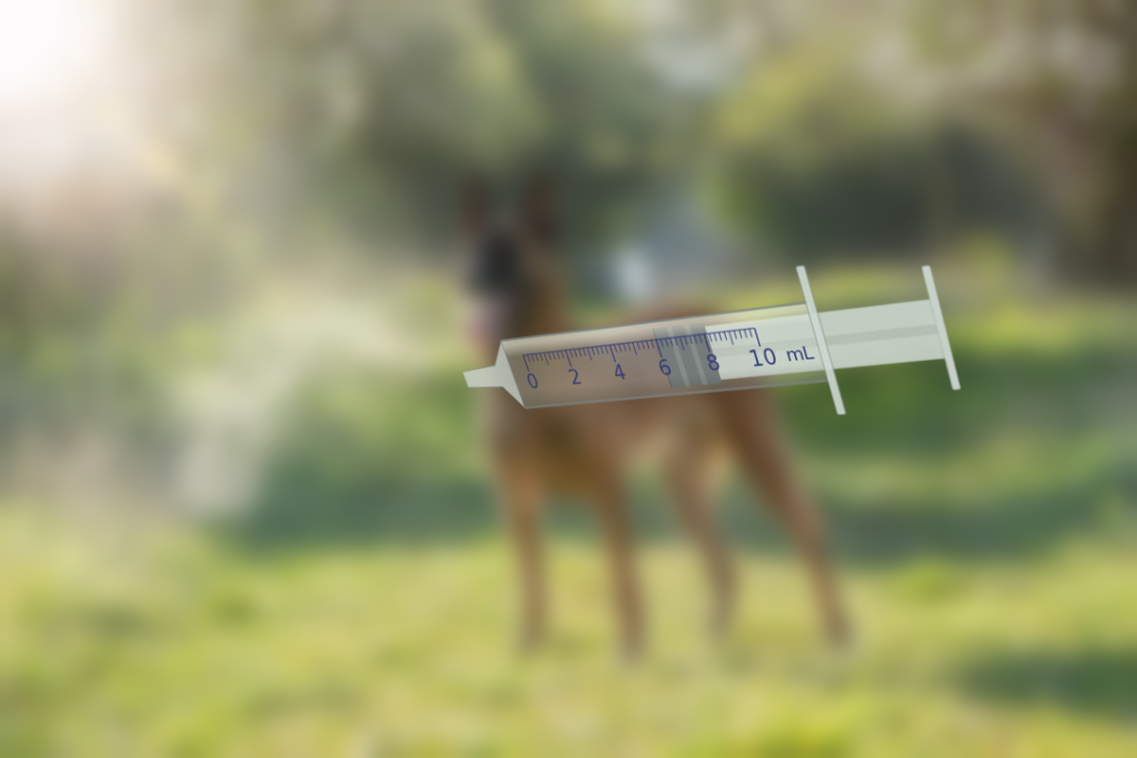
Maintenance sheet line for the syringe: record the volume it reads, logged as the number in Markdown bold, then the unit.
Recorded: **6** mL
